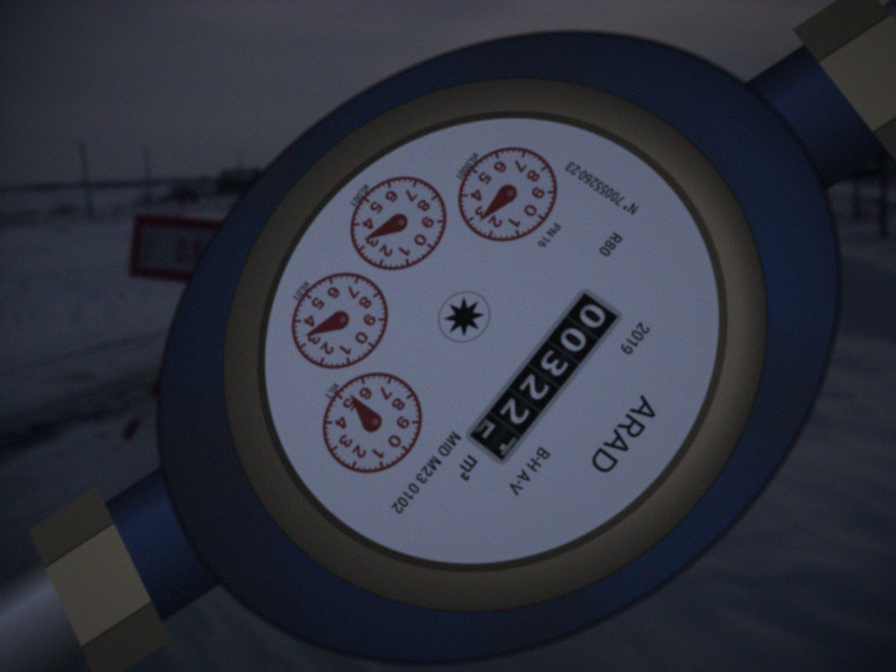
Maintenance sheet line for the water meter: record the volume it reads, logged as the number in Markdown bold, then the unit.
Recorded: **3224.5332** m³
